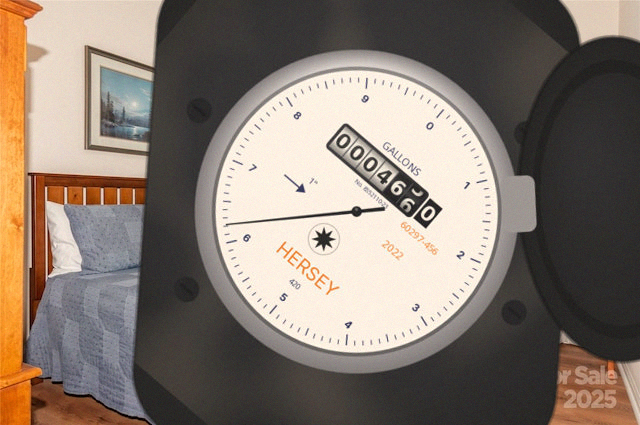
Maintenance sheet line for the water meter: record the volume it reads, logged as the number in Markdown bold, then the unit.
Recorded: **4656.2** gal
